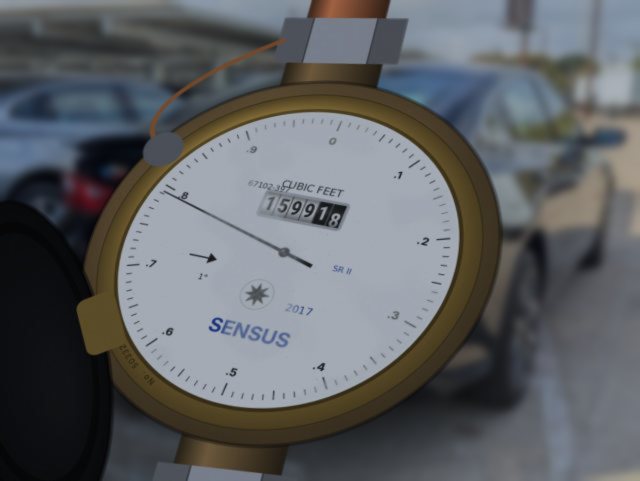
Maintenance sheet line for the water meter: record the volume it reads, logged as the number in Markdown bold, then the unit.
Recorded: **159917.79** ft³
